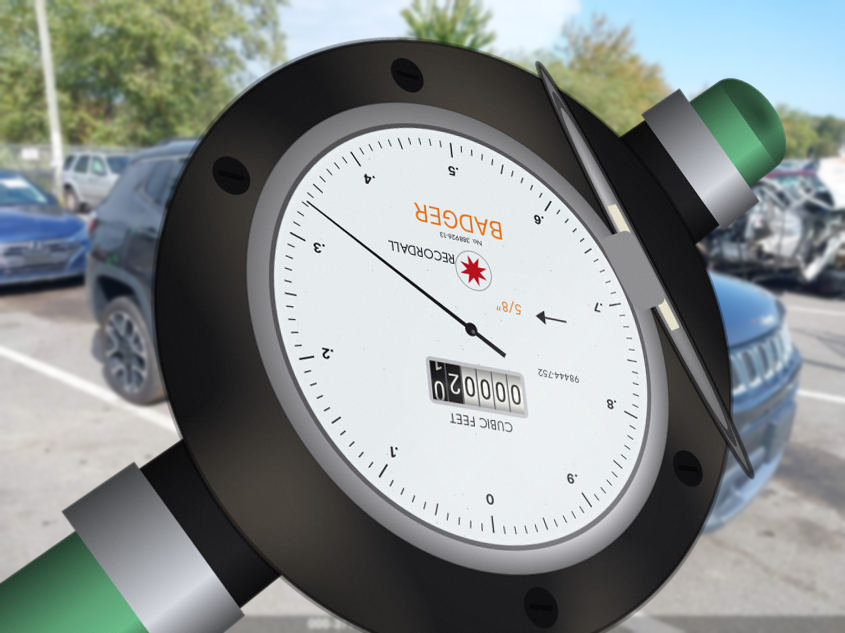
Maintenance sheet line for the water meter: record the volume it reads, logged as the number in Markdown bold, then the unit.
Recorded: **20.33** ft³
